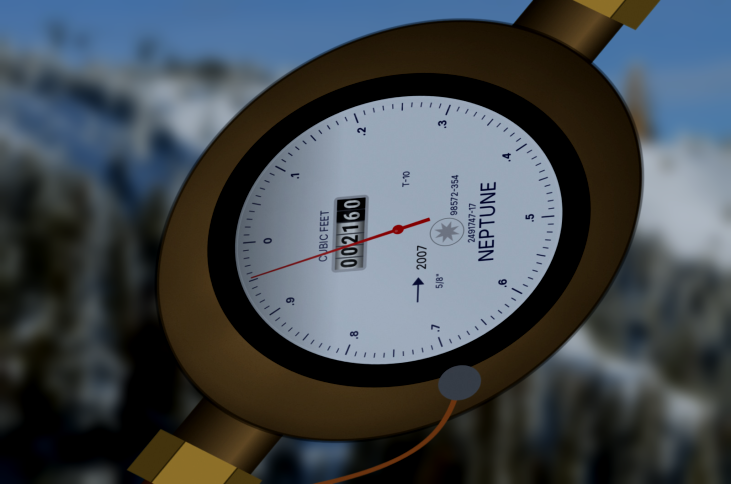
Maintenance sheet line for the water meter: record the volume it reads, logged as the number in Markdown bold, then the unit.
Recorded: **2159.95** ft³
